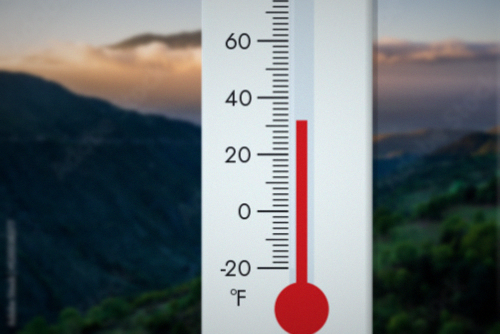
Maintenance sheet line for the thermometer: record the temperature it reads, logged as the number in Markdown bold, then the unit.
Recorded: **32** °F
